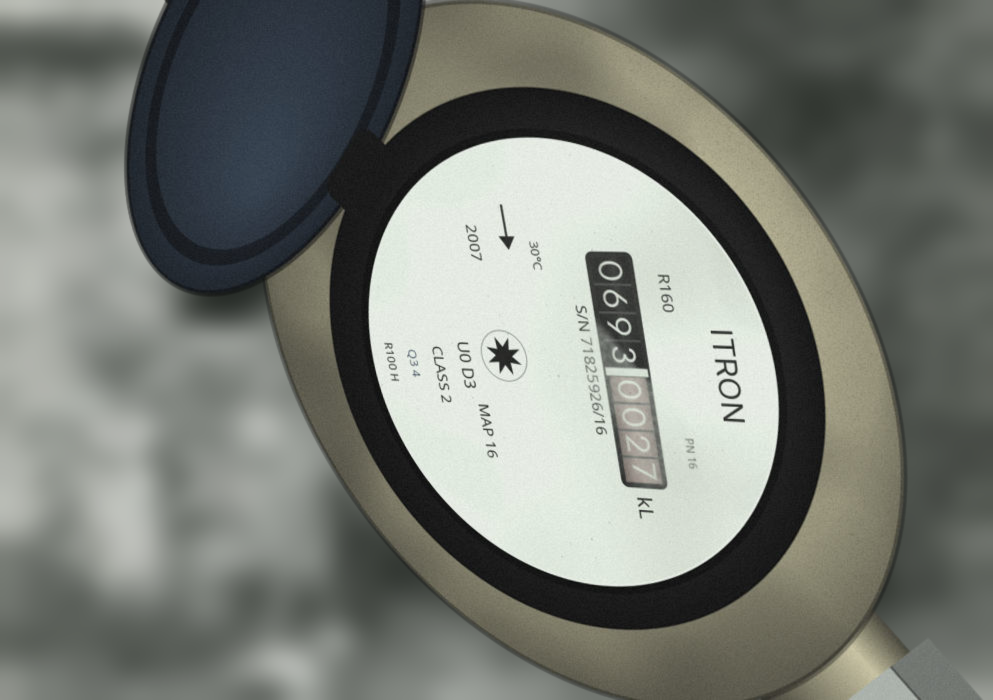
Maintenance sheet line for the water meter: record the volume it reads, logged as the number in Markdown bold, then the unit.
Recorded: **693.0027** kL
